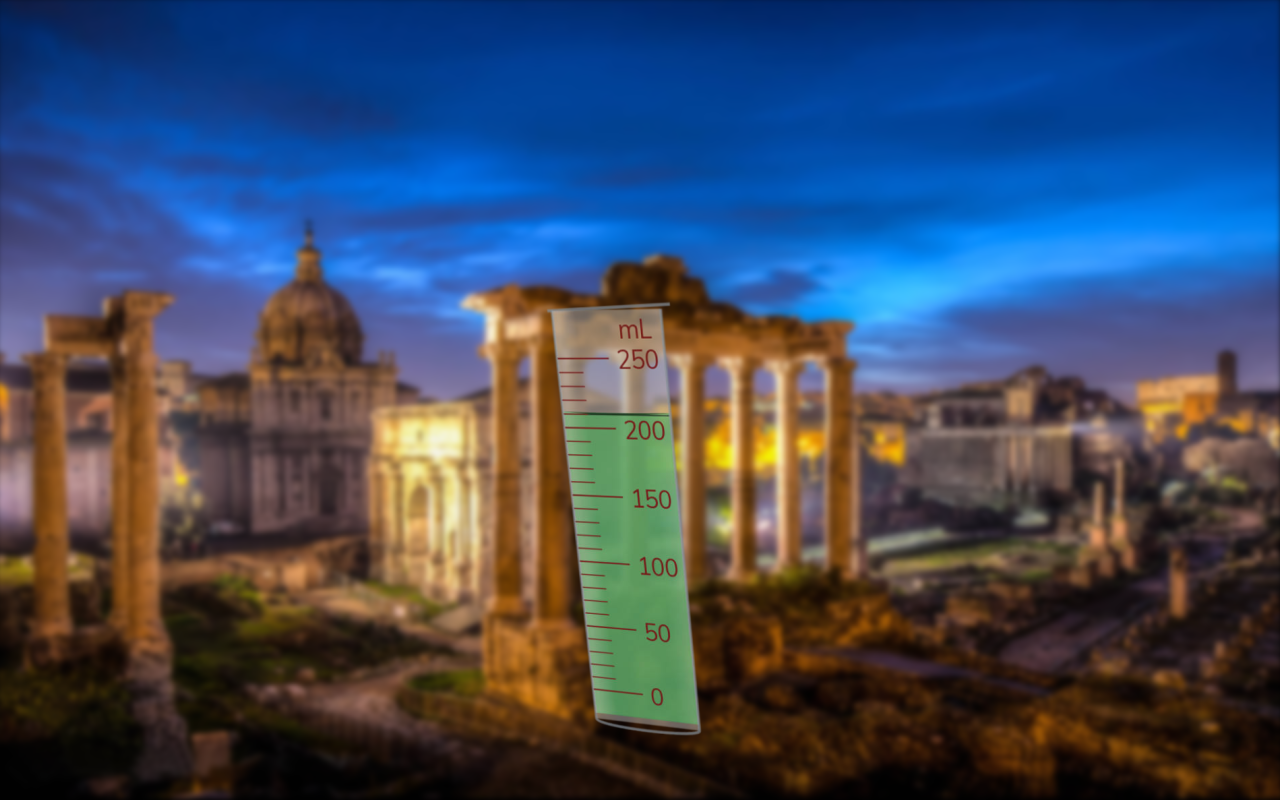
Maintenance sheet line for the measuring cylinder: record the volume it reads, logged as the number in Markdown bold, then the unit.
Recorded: **210** mL
